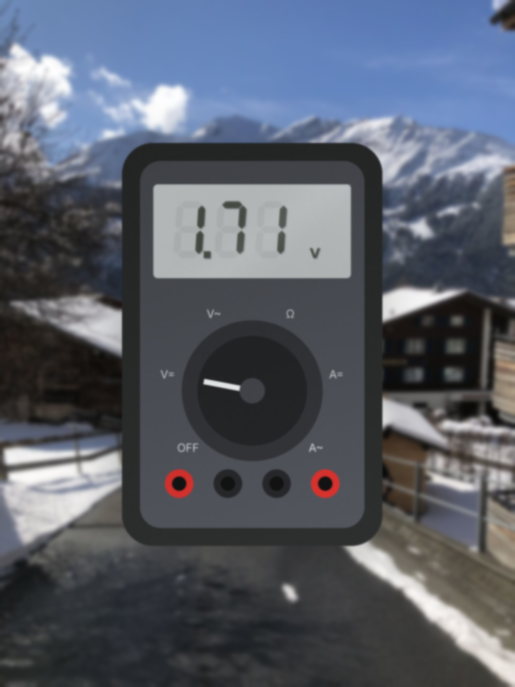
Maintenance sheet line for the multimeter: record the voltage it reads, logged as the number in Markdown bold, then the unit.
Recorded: **1.71** V
